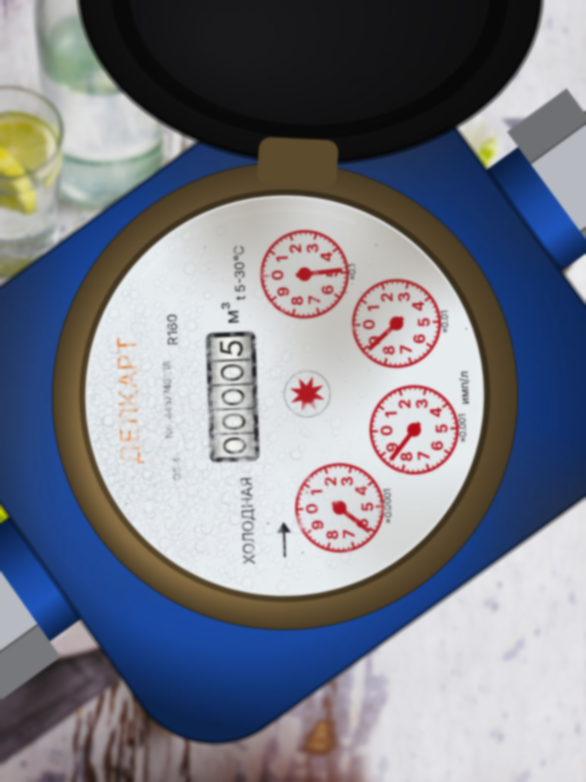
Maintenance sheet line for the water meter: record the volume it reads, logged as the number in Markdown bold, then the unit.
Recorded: **5.4886** m³
